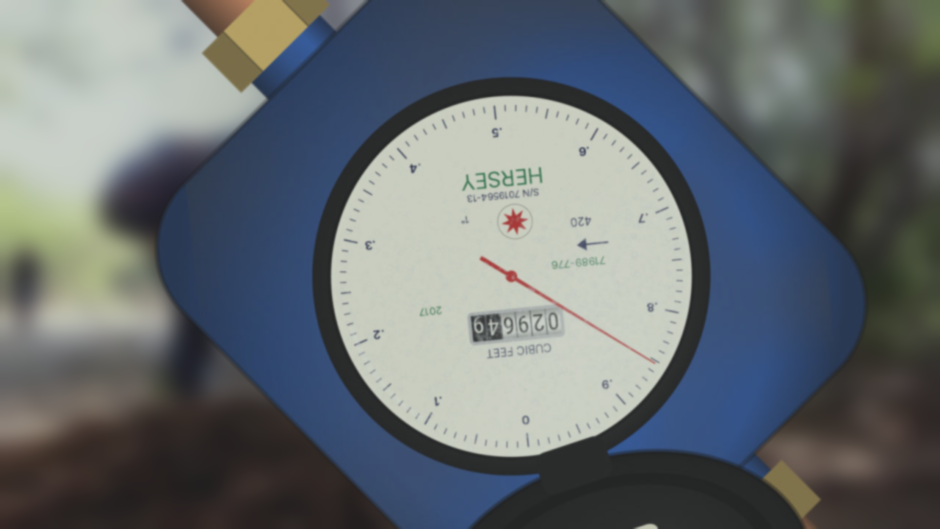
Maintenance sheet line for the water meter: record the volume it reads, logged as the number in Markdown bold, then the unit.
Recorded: **29648.85** ft³
